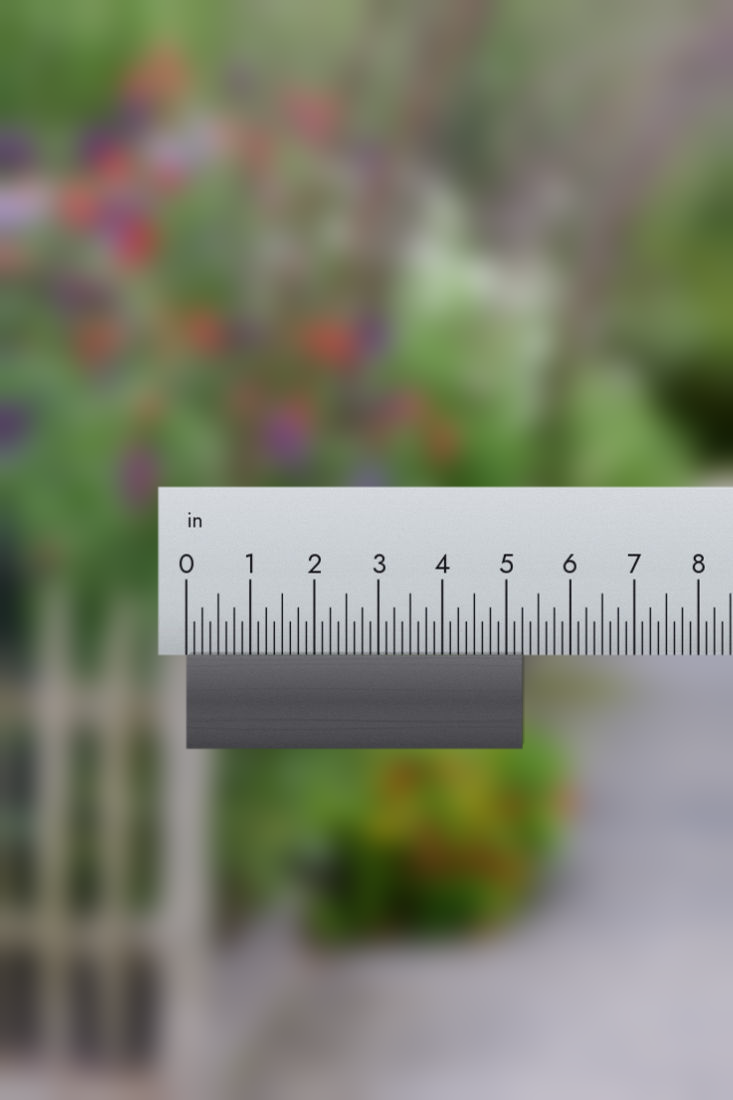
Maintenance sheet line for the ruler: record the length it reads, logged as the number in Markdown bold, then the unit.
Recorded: **5.25** in
